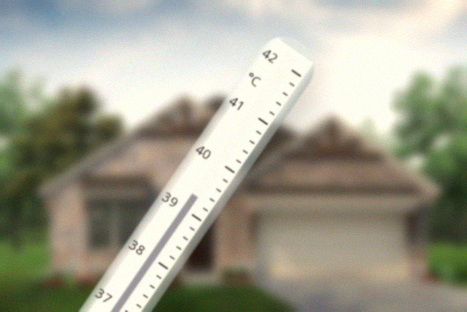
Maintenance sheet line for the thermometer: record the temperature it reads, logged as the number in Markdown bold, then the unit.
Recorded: **39.3** °C
